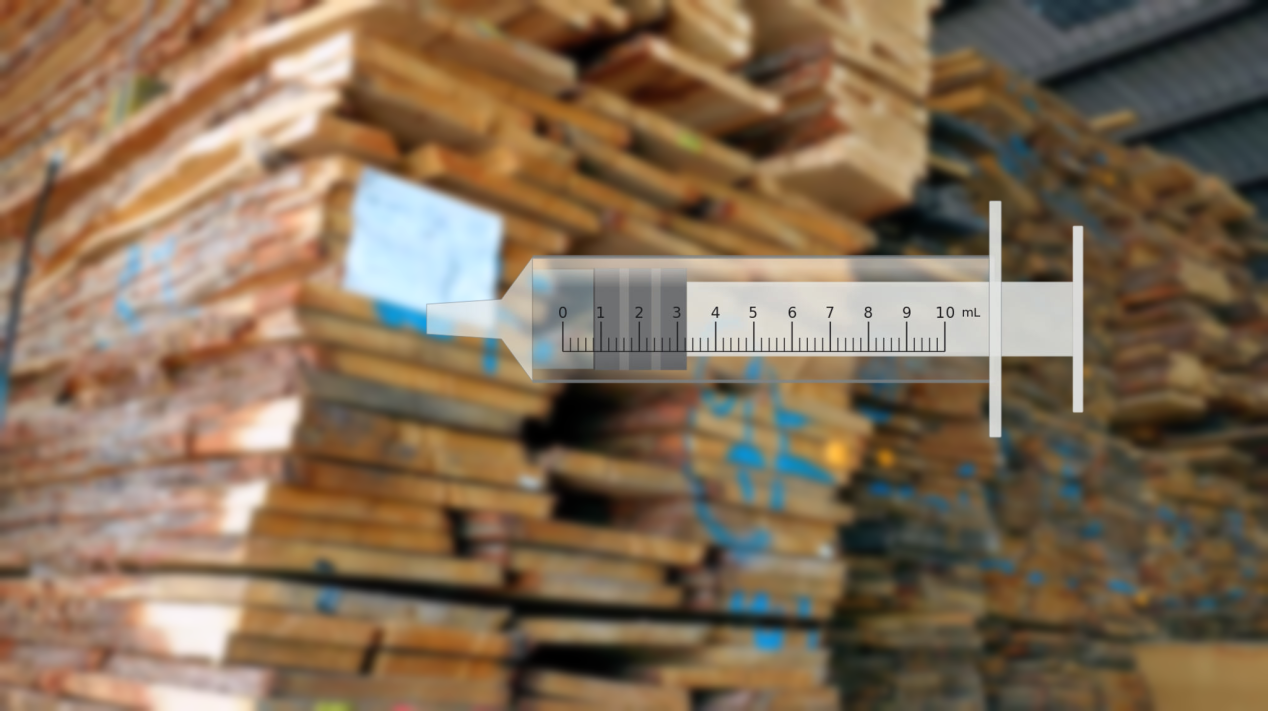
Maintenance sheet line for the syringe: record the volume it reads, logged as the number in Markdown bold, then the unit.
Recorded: **0.8** mL
